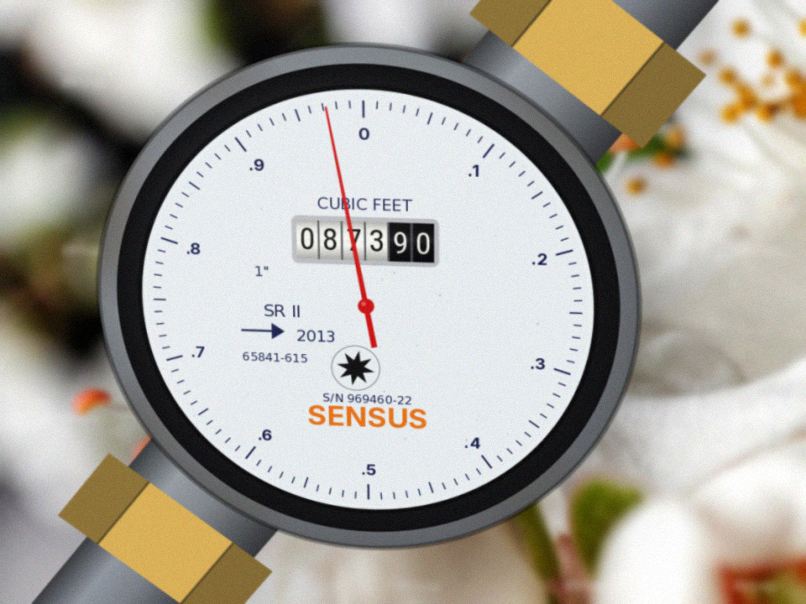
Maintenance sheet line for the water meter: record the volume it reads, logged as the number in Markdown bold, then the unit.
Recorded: **87389.97** ft³
